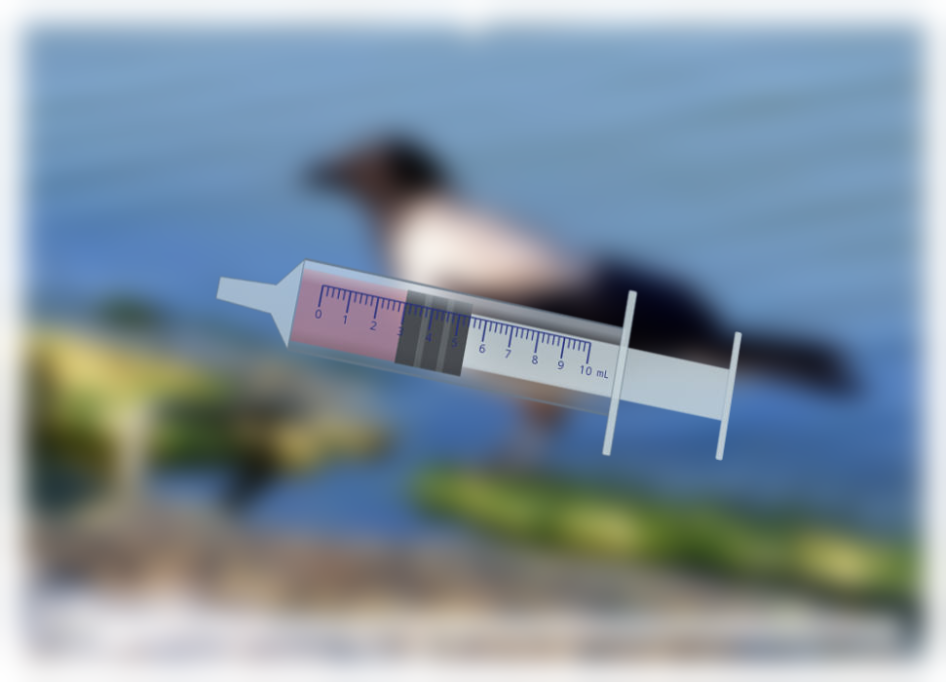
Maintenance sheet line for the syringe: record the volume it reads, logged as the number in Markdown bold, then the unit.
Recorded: **3** mL
